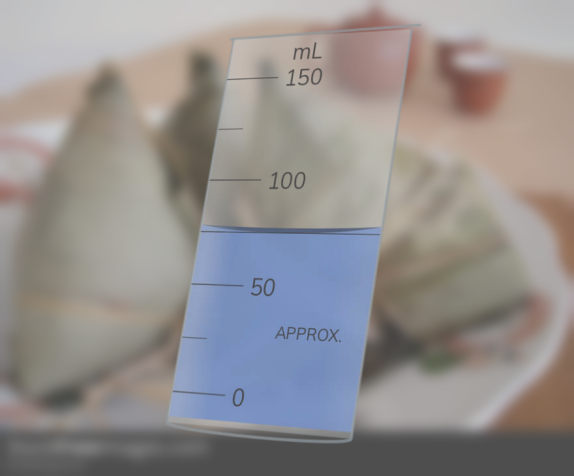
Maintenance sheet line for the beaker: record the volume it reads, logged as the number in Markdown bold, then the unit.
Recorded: **75** mL
